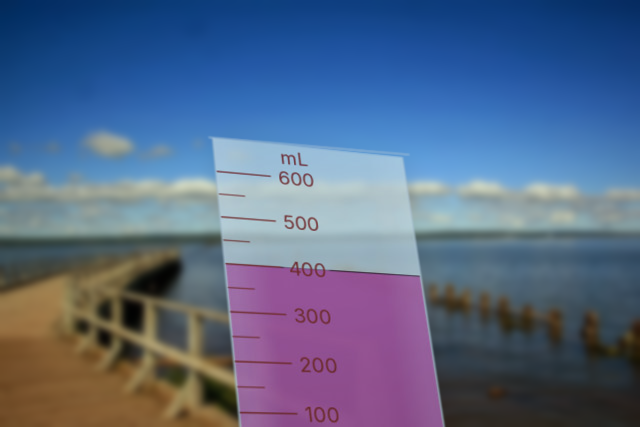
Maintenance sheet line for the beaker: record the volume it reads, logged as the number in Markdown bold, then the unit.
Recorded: **400** mL
